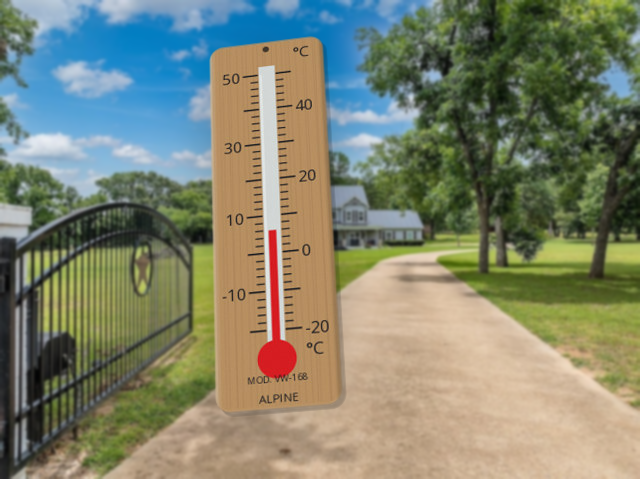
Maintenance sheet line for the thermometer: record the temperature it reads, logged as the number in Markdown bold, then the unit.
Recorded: **6** °C
